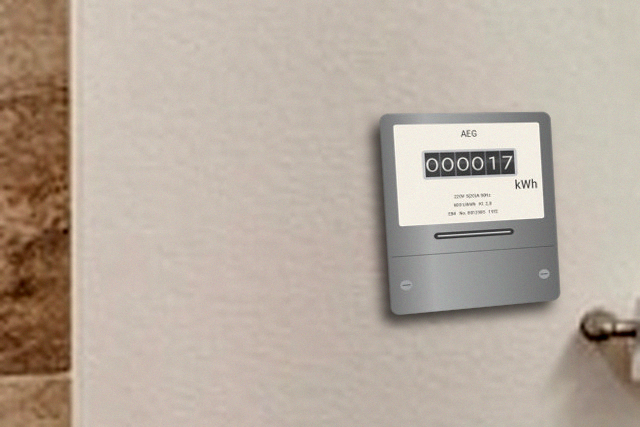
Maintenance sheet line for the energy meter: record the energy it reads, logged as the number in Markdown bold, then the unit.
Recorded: **17** kWh
